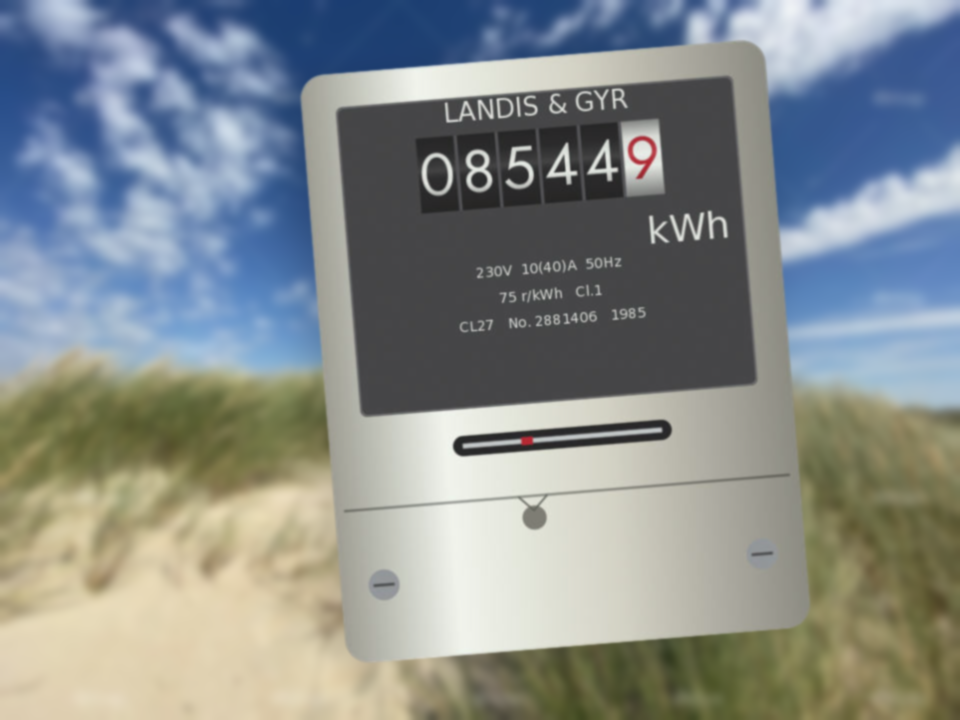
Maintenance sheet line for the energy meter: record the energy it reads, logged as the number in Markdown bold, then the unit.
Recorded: **8544.9** kWh
